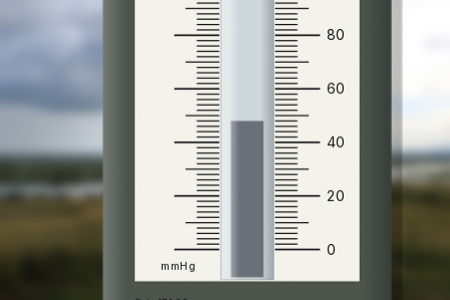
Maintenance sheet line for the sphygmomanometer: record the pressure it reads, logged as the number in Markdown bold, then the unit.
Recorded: **48** mmHg
